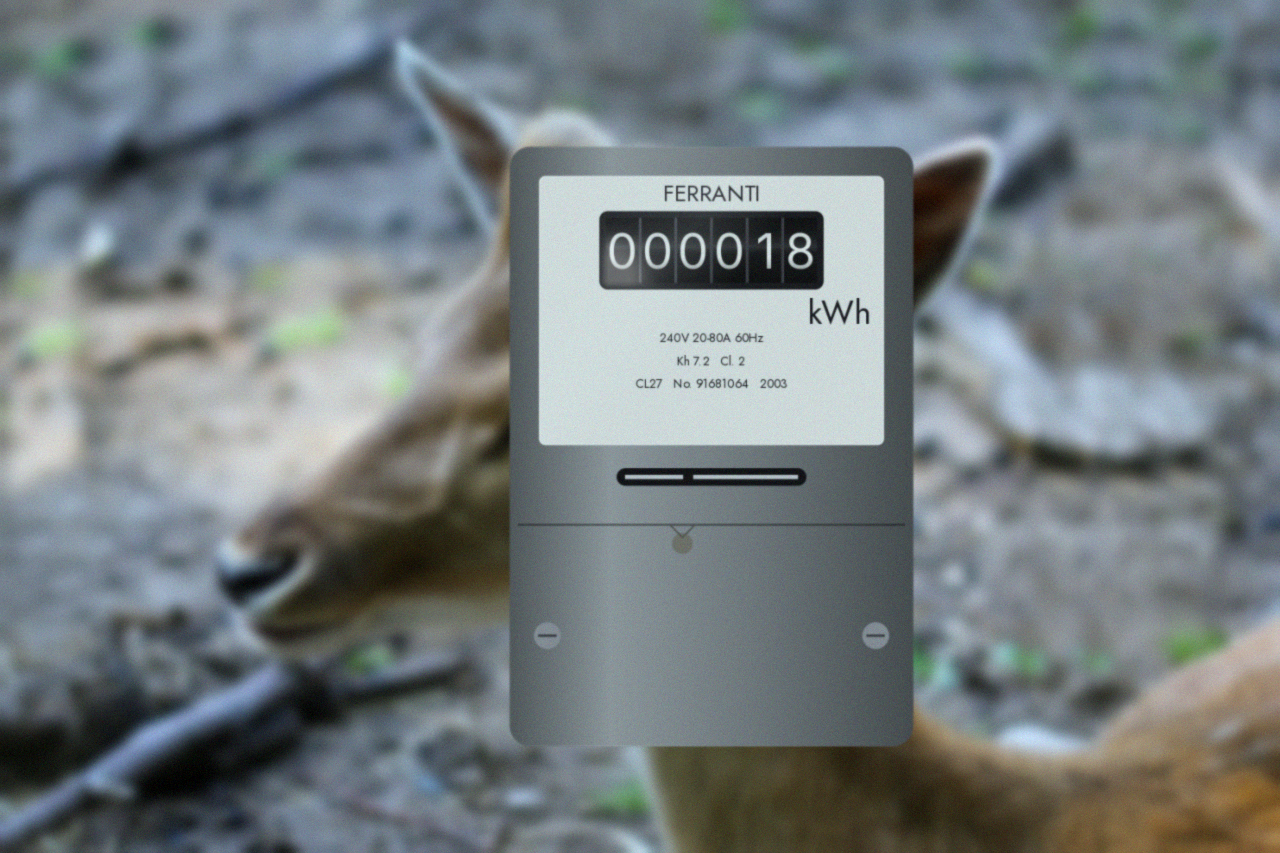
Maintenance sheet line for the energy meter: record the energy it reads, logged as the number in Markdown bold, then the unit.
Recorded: **18** kWh
